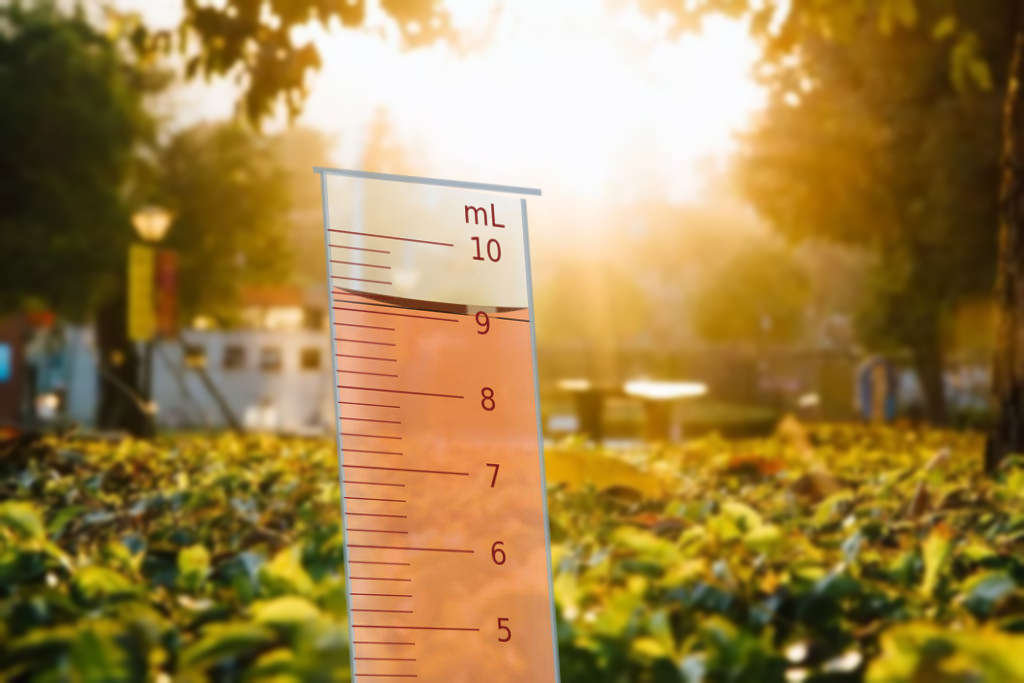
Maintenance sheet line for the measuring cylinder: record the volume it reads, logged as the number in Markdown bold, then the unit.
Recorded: **9.1** mL
